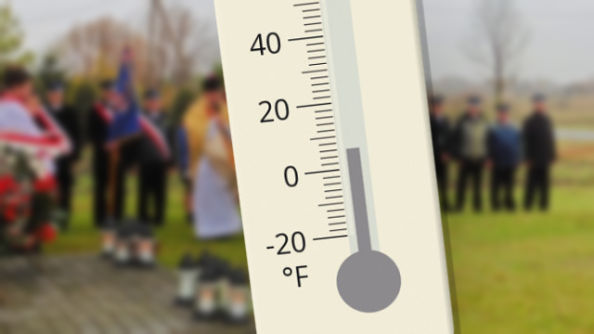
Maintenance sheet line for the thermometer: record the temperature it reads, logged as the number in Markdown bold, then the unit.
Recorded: **6** °F
